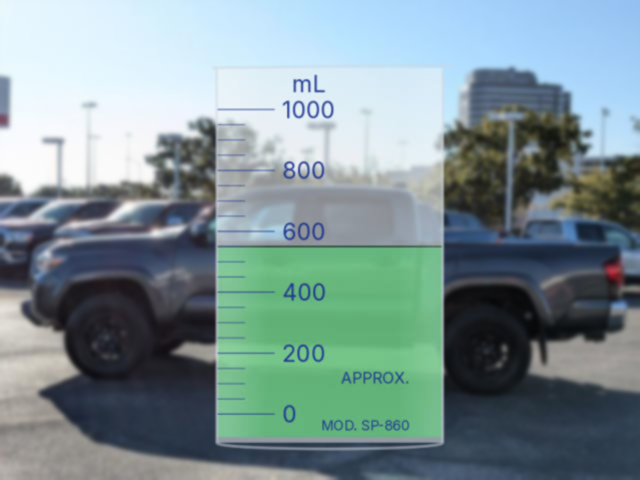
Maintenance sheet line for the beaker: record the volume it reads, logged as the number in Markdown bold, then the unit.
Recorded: **550** mL
